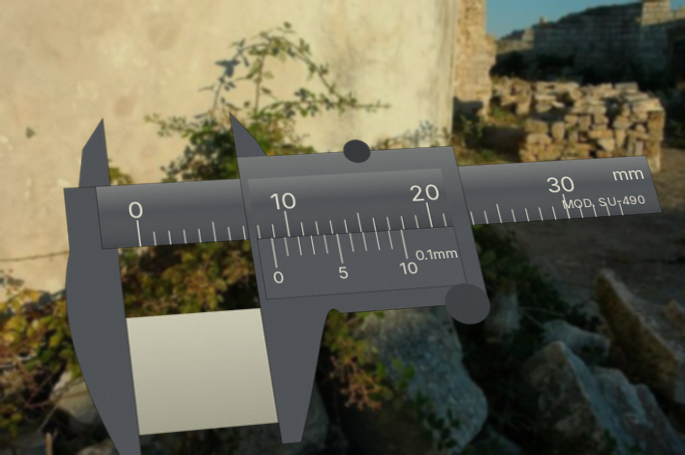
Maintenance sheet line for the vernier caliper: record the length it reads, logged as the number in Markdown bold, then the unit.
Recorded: **8.8** mm
